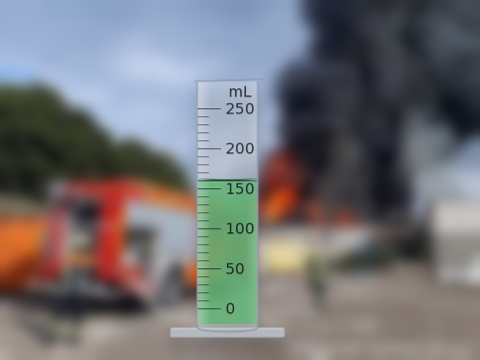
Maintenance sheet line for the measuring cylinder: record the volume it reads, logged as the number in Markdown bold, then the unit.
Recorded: **160** mL
